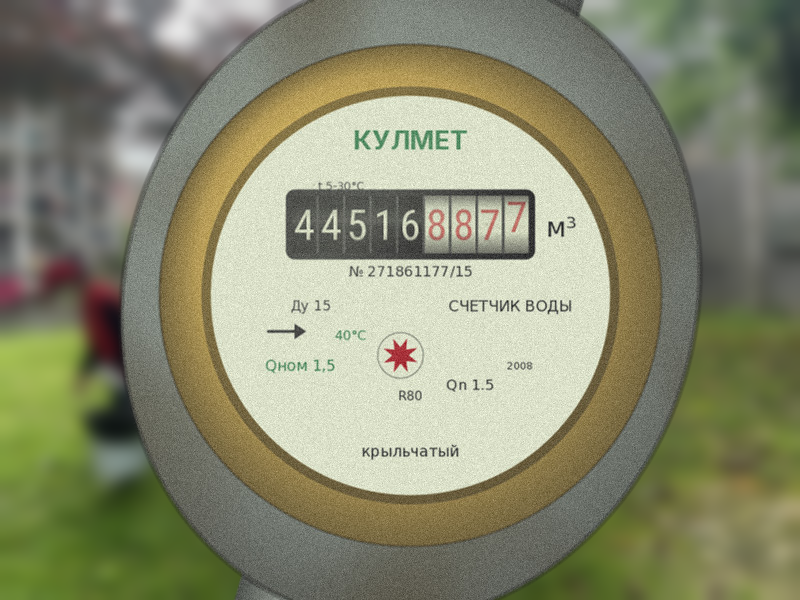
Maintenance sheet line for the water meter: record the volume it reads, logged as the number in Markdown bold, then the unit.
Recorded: **44516.8877** m³
